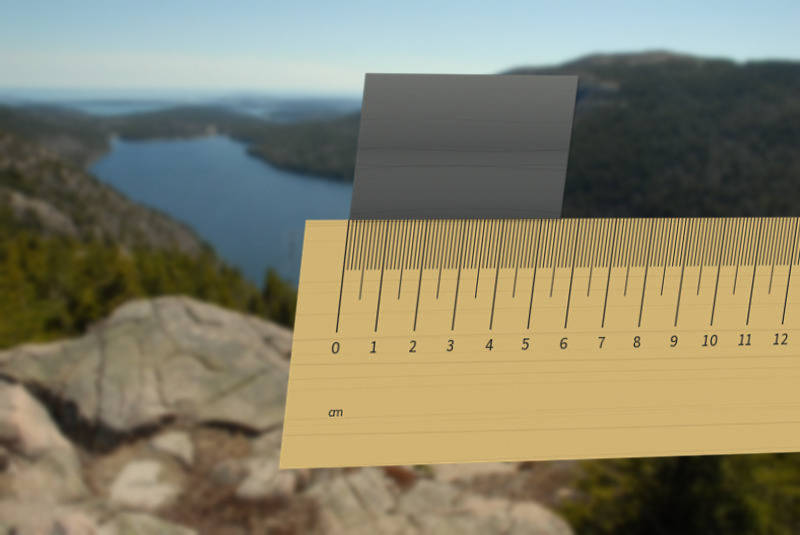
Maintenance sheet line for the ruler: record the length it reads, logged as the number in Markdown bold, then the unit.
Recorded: **5.5** cm
